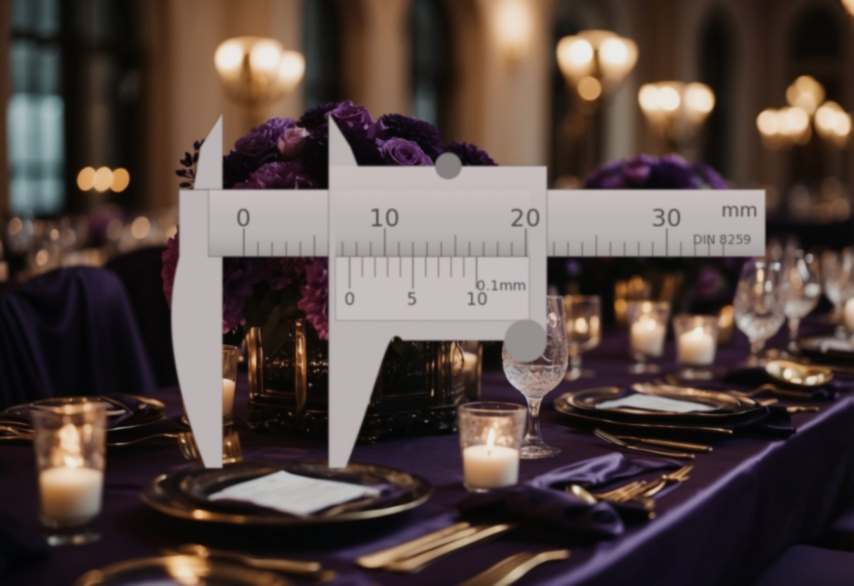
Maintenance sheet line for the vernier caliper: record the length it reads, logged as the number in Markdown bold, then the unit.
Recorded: **7.5** mm
